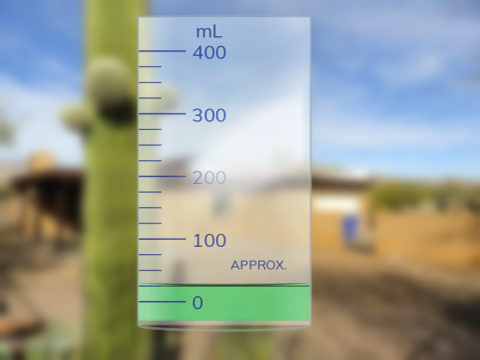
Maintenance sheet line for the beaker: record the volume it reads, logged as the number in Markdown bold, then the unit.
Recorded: **25** mL
